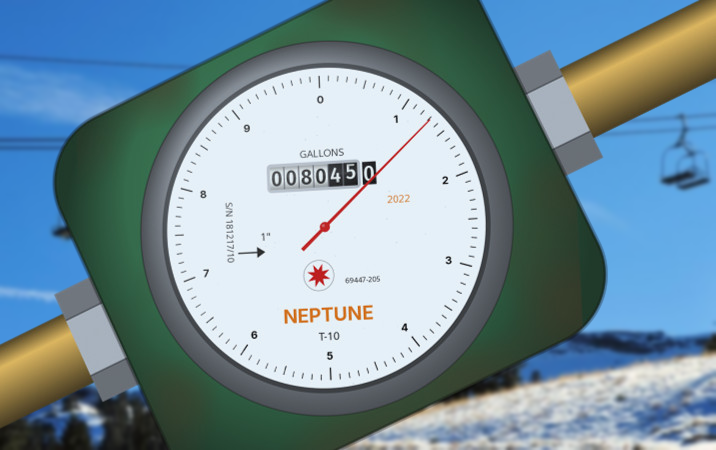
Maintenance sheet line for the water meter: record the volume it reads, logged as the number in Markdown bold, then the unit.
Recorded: **80451.3** gal
